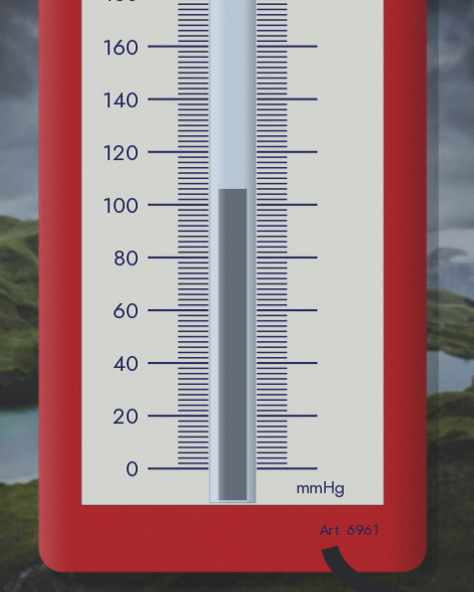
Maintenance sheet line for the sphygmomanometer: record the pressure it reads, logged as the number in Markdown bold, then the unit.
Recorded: **106** mmHg
